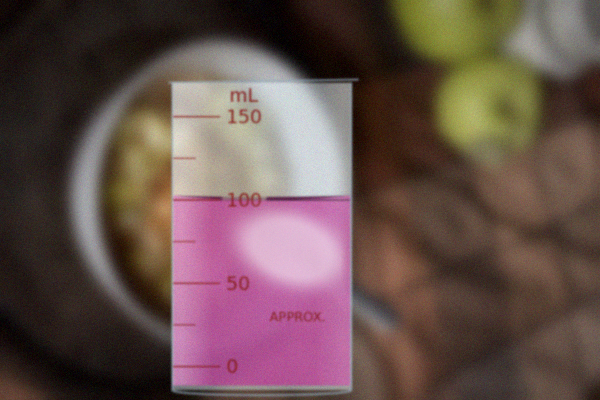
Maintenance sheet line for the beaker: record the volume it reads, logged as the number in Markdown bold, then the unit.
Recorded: **100** mL
